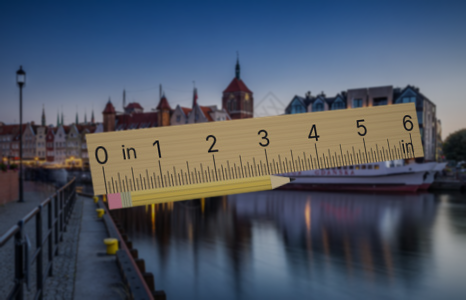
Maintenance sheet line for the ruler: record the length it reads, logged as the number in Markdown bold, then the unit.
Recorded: **3.5** in
